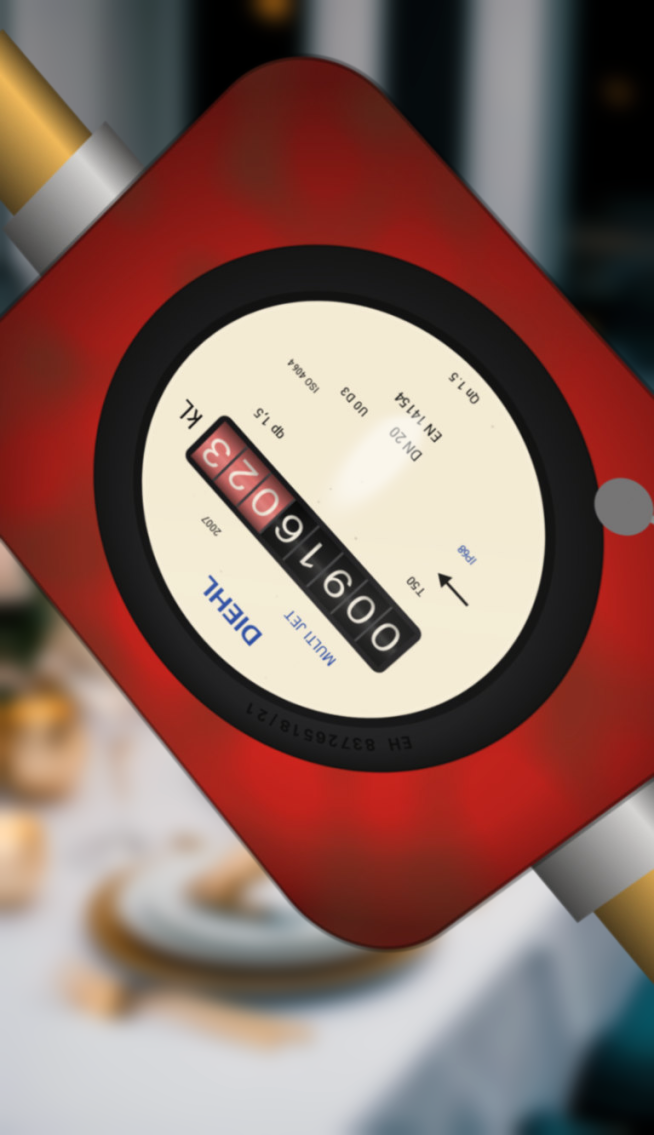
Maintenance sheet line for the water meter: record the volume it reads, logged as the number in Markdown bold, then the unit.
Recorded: **916.023** kL
